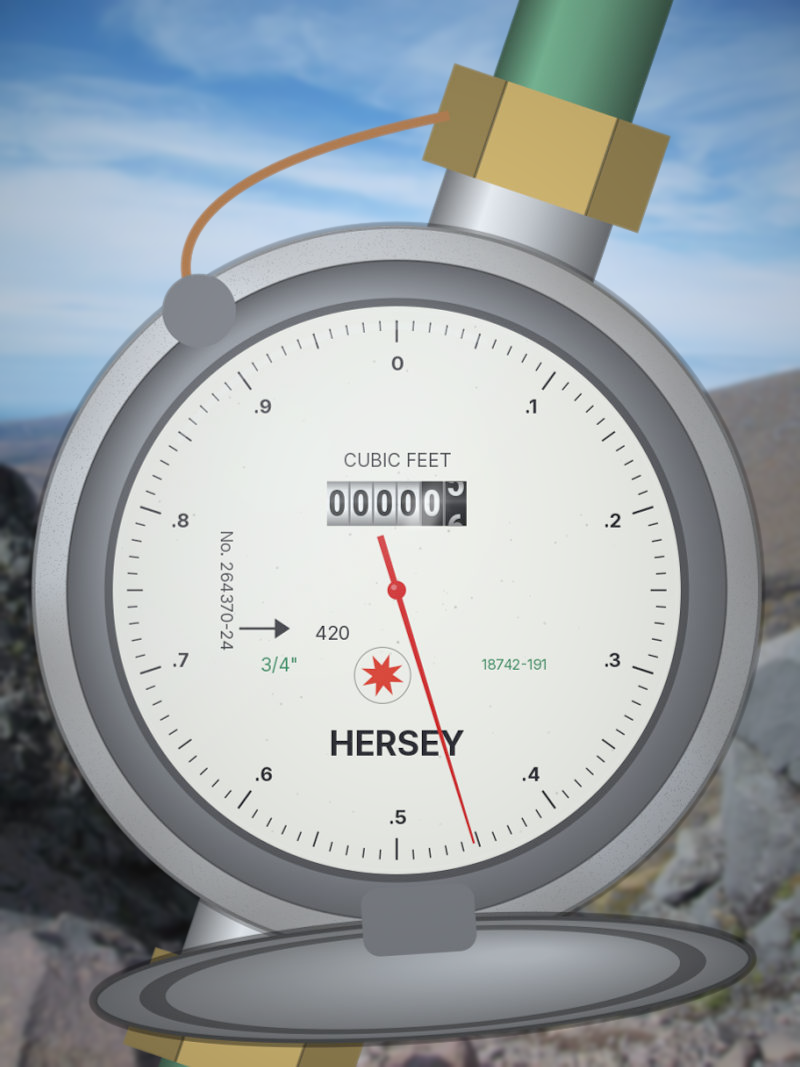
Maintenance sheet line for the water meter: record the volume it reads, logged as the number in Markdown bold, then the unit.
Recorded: **5.45** ft³
